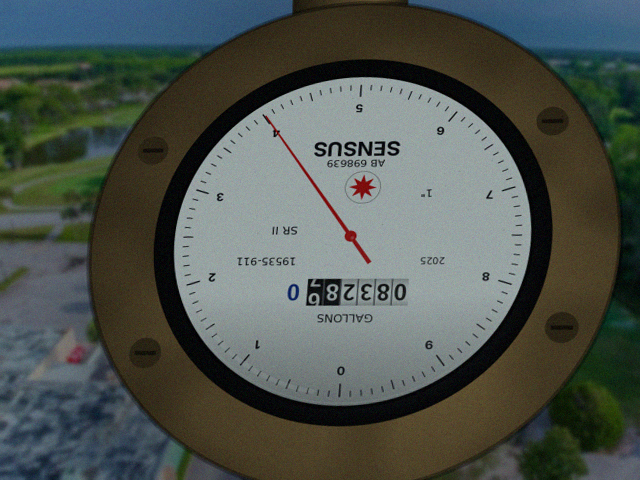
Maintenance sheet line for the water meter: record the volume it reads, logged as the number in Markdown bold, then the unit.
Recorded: **832864.0** gal
